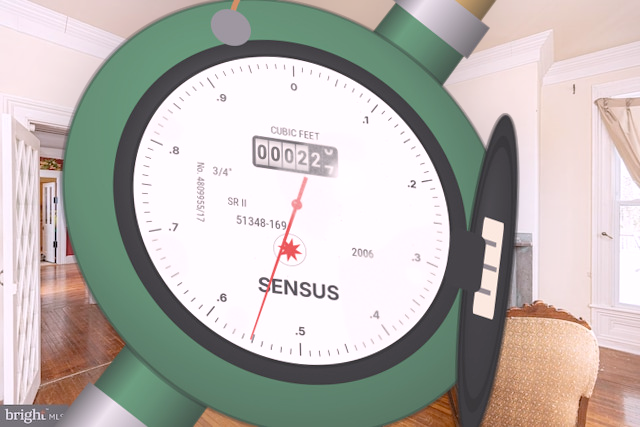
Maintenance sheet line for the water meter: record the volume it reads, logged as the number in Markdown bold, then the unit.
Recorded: **226.55** ft³
